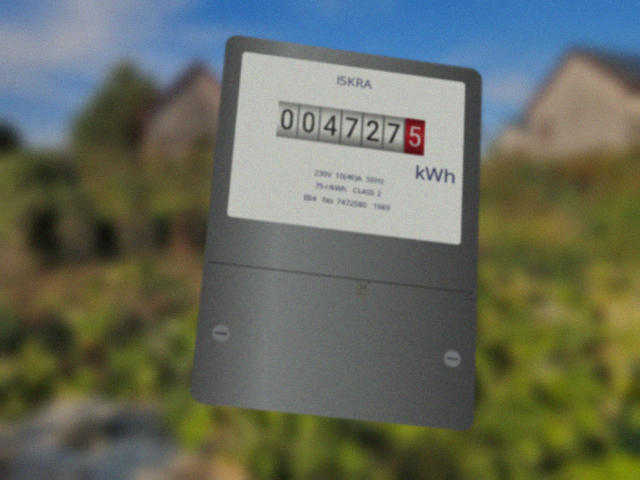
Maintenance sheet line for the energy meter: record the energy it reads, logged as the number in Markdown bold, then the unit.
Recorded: **4727.5** kWh
